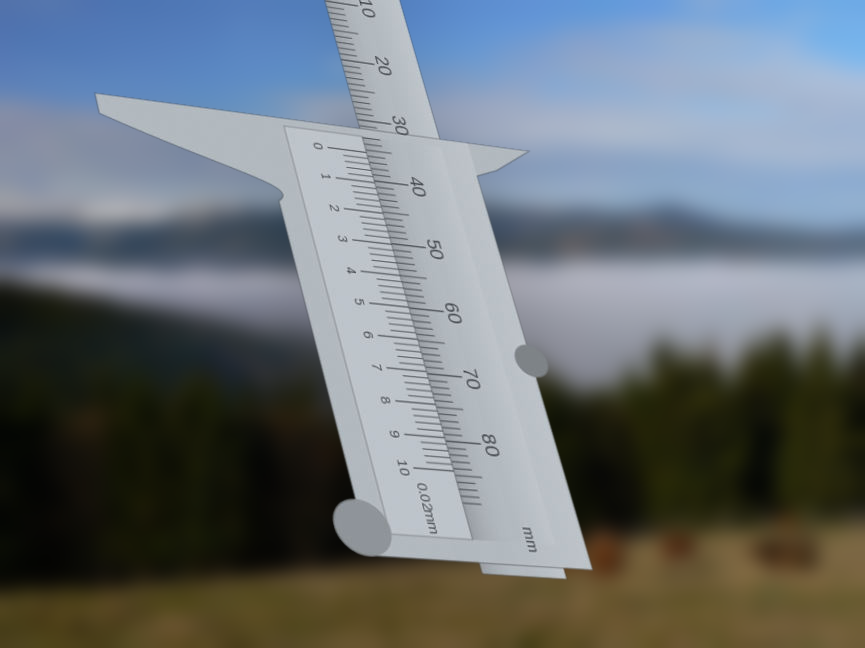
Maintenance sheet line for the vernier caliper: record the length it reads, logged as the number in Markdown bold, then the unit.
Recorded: **35.4** mm
